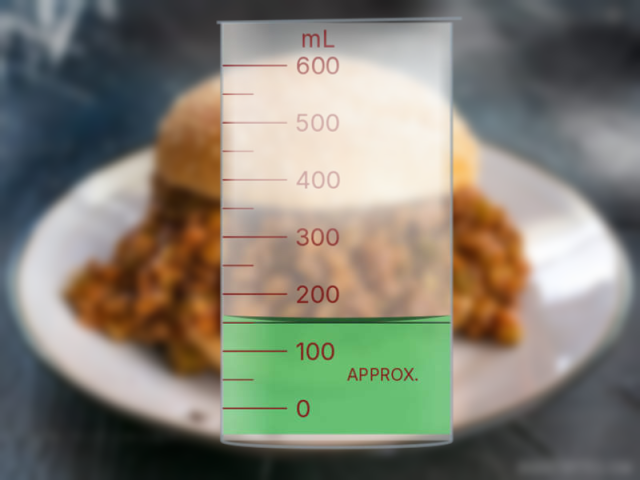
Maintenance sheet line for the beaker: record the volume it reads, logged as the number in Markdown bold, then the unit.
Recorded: **150** mL
